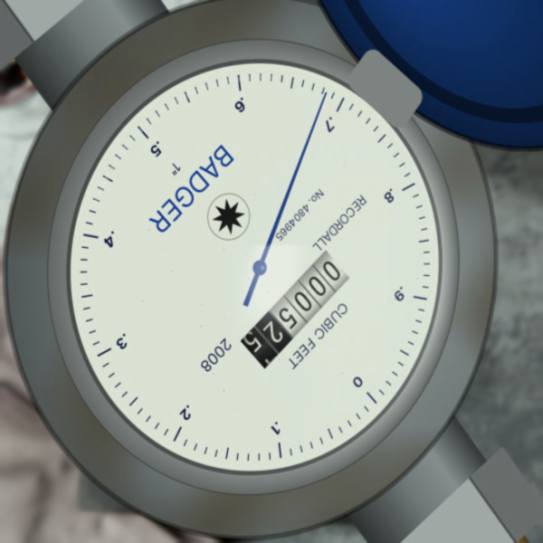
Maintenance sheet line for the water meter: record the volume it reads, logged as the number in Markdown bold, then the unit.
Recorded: **524.68** ft³
